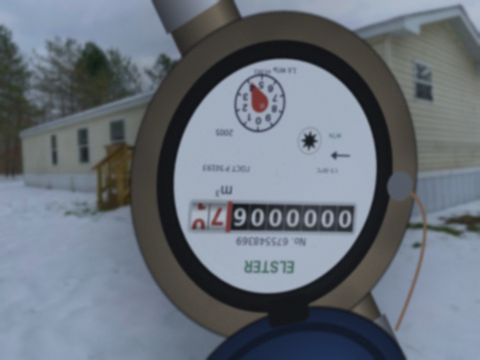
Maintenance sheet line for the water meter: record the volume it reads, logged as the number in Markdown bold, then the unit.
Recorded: **6.704** m³
